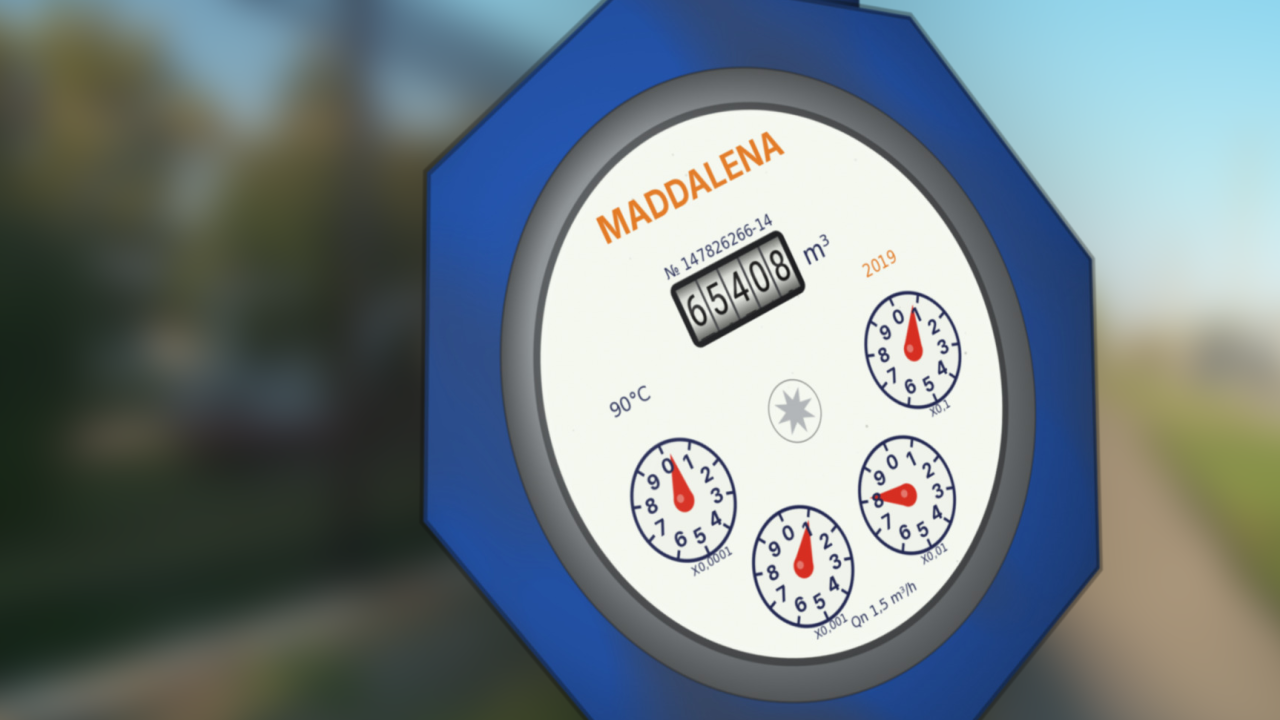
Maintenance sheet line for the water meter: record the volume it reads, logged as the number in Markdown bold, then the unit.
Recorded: **65408.0810** m³
